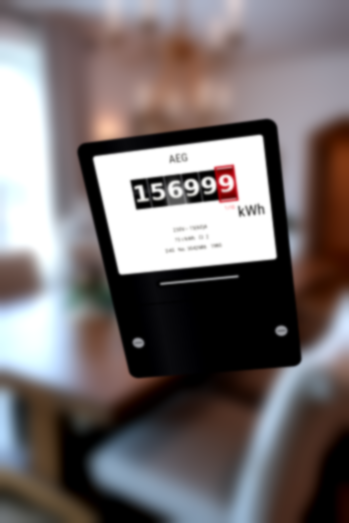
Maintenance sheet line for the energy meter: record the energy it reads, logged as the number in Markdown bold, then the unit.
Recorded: **15699.9** kWh
